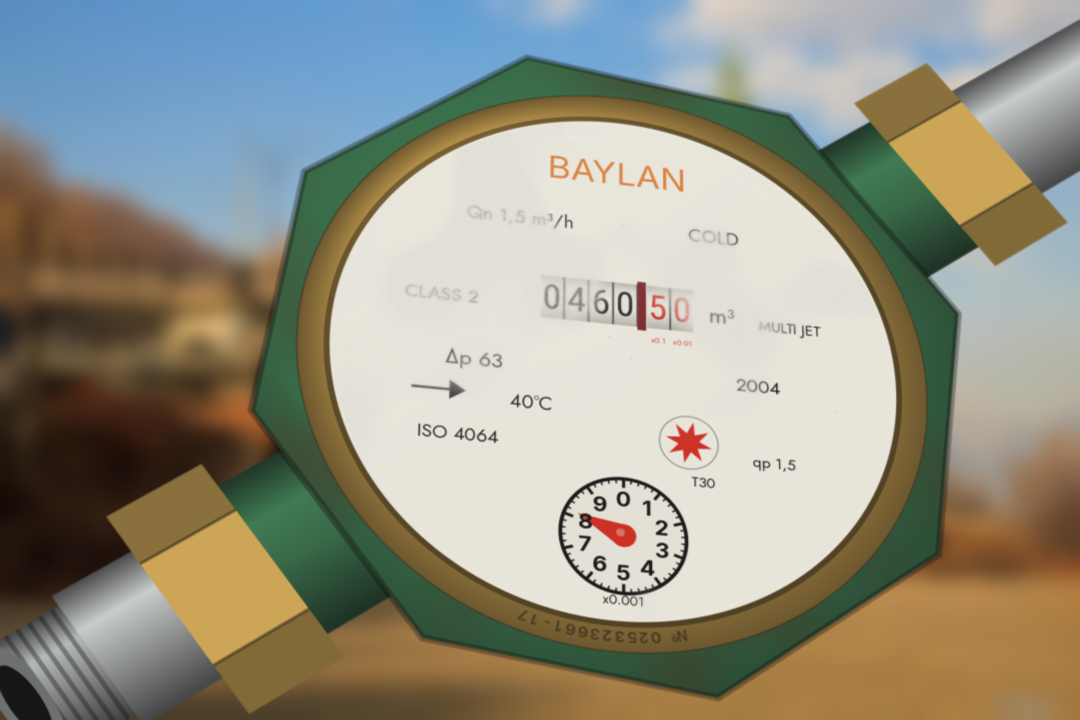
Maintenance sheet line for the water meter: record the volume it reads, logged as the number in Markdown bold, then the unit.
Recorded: **460.508** m³
